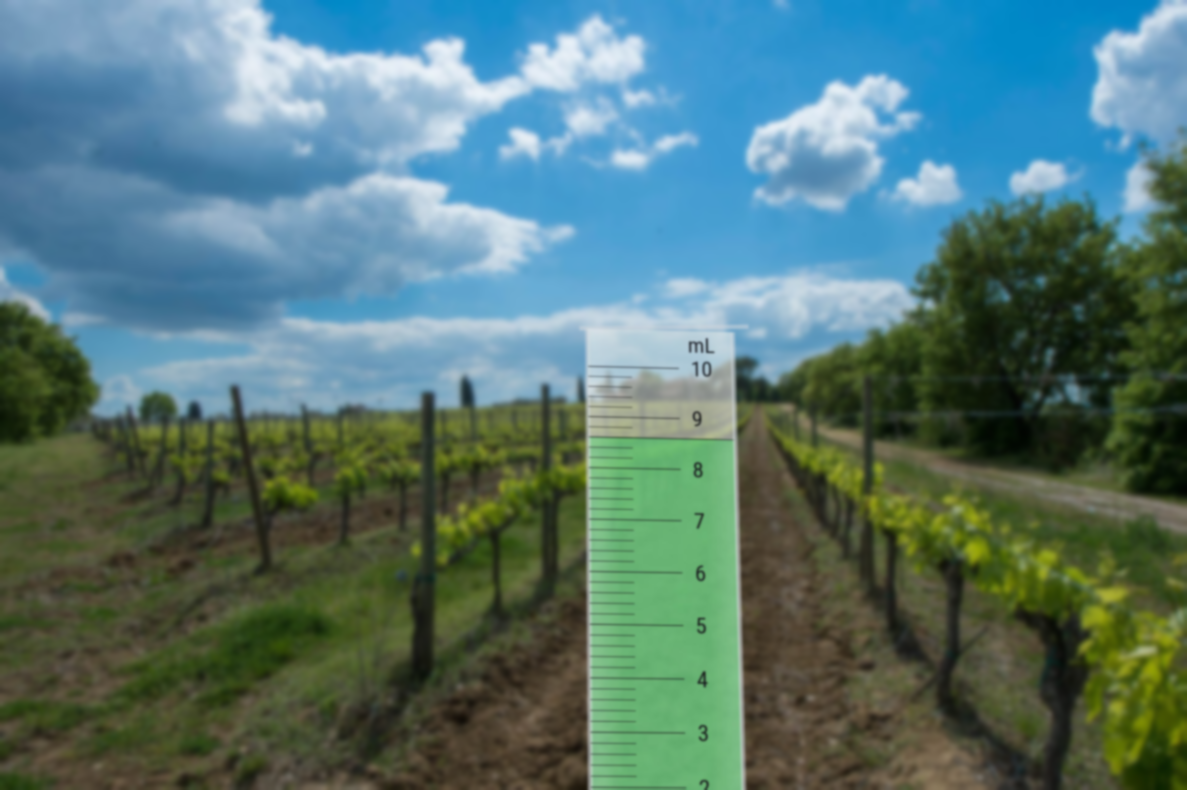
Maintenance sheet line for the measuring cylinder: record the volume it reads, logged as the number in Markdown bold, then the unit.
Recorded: **8.6** mL
